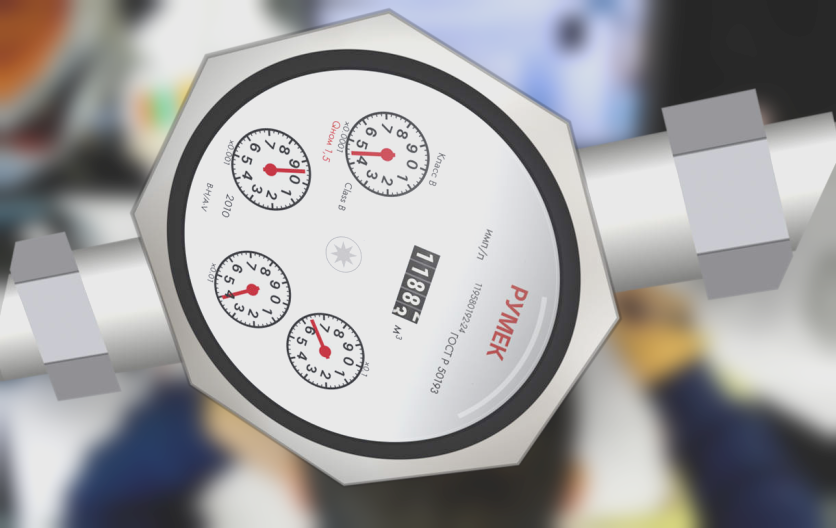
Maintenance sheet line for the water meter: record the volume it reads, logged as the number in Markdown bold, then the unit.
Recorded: **11882.6394** m³
